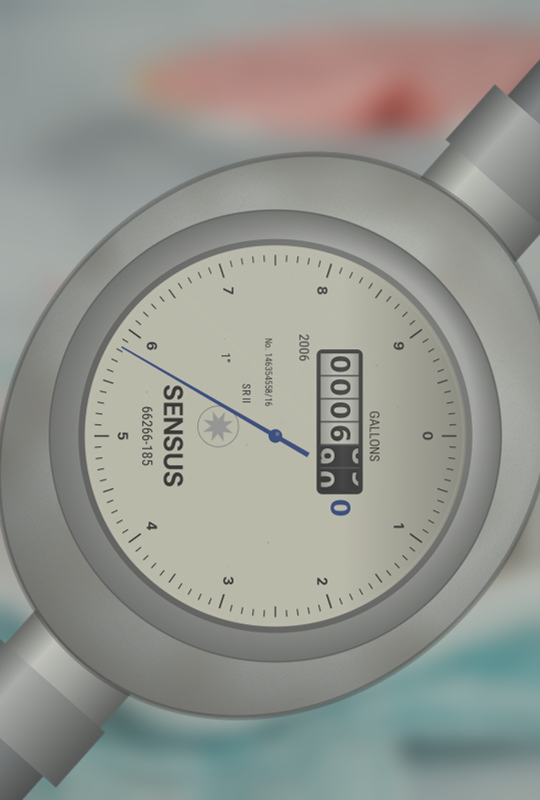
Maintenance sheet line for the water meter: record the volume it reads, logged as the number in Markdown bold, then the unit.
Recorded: **6895.8** gal
